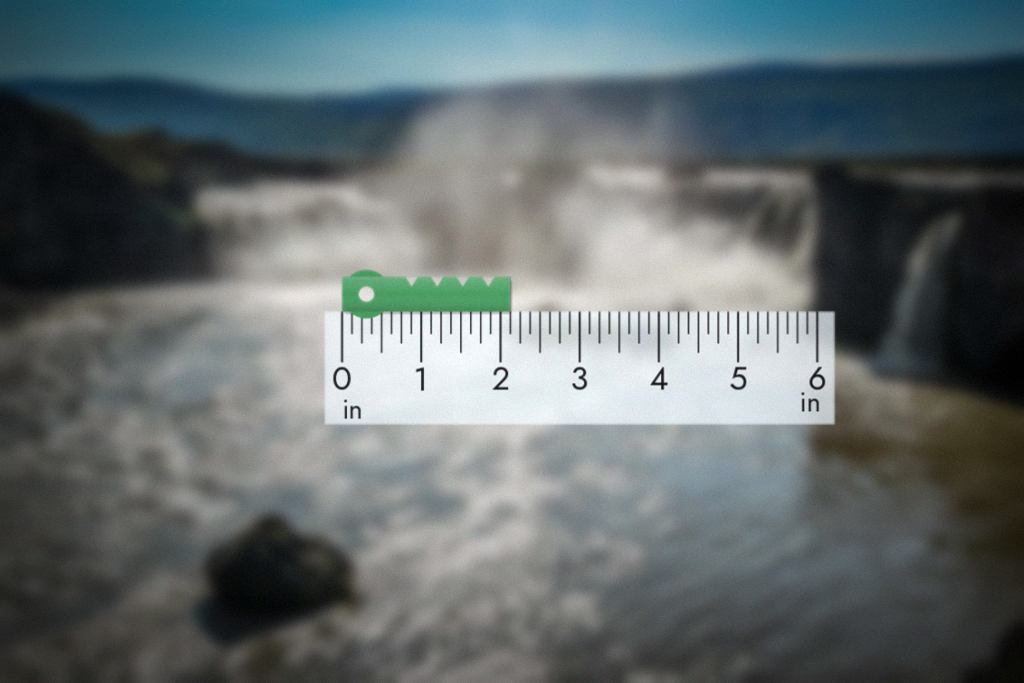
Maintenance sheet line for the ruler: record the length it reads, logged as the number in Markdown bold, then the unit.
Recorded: **2.125** in
